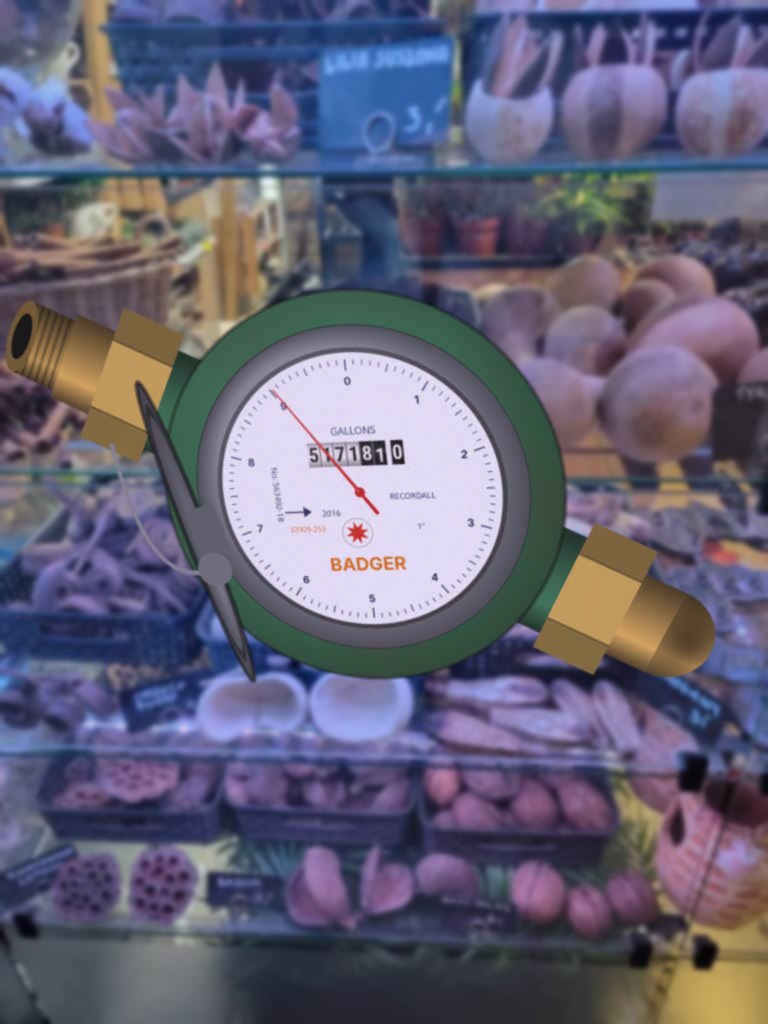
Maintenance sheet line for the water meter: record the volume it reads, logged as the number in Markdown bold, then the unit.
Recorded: **5171809.0** gal
